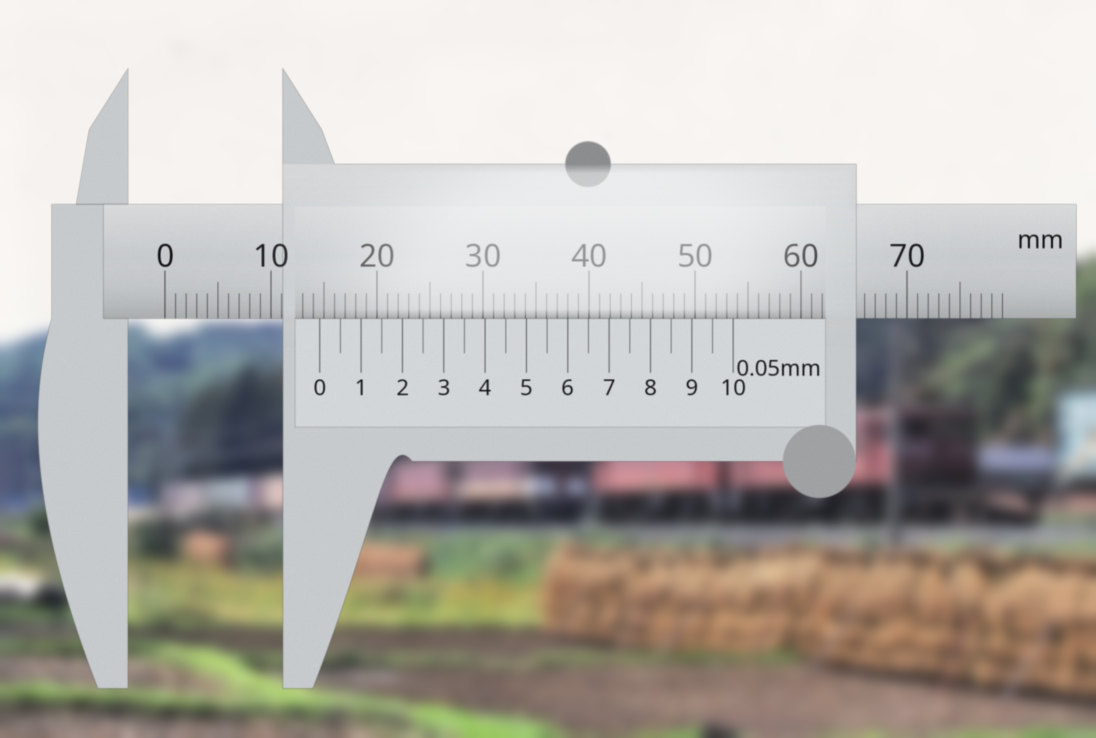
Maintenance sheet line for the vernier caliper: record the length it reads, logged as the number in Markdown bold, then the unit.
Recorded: **14.6** mm
